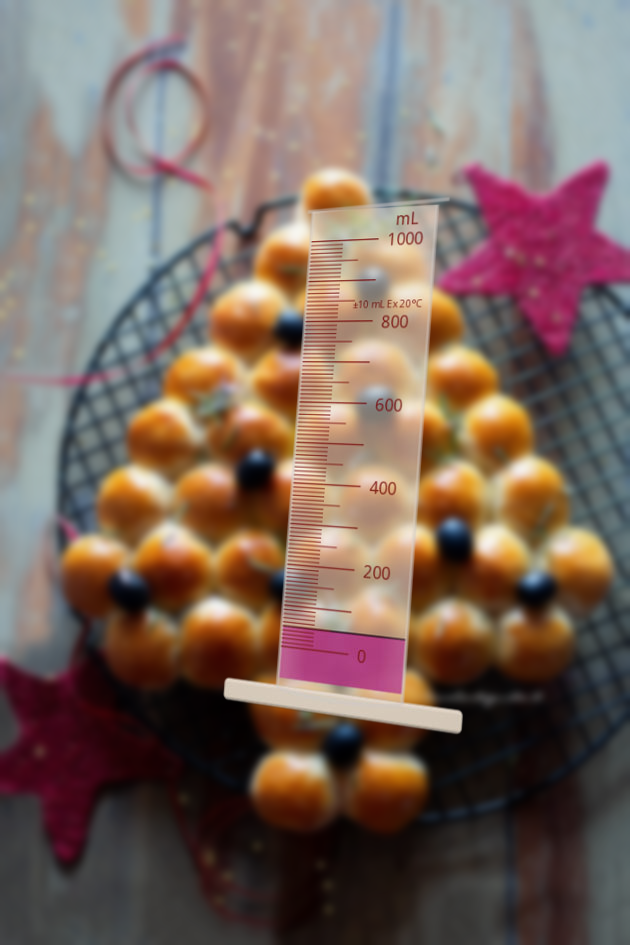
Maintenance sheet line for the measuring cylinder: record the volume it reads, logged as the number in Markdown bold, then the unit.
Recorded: **50** mL
